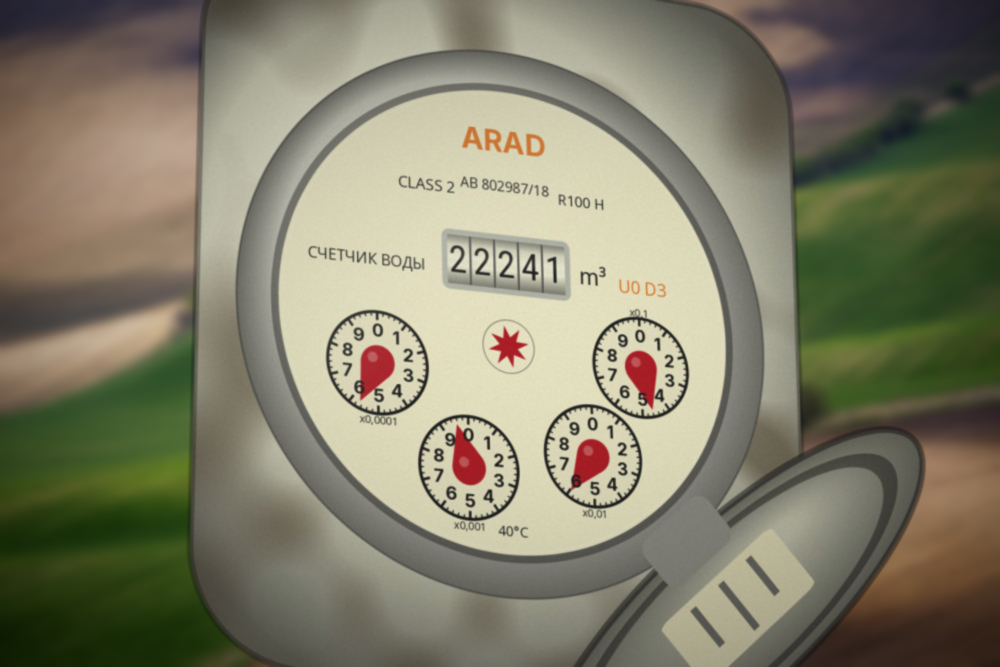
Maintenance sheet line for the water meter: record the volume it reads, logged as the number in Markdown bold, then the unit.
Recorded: **22241.4595** m³
